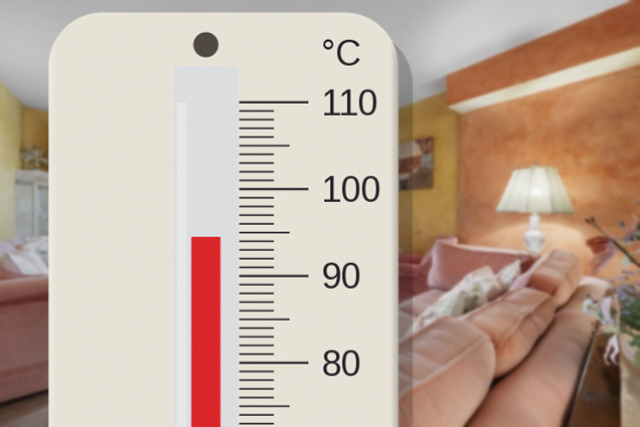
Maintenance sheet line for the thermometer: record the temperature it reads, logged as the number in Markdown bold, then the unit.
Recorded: **94.5** °C
